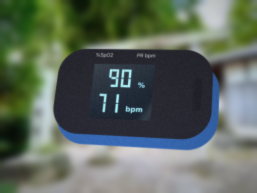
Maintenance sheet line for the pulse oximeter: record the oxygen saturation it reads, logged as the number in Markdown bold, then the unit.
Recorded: **90** %
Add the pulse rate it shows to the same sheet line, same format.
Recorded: **71** bpm
